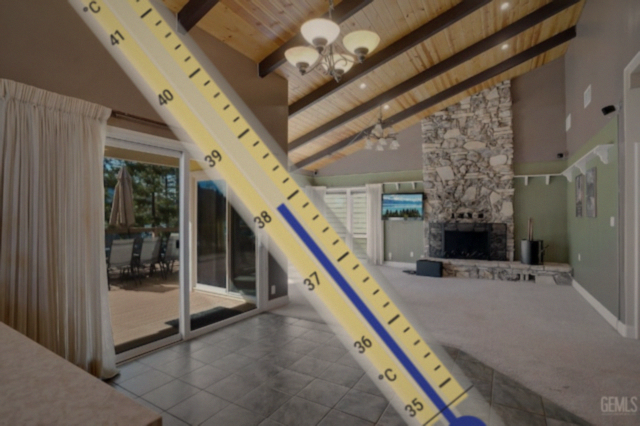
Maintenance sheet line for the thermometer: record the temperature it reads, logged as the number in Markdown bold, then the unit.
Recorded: **38** °C
